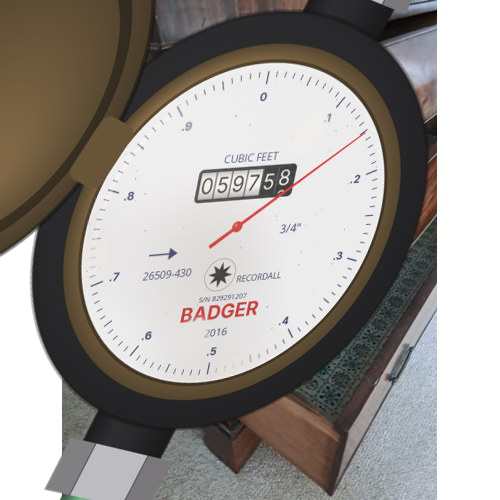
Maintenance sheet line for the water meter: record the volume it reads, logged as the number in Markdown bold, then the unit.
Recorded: **59758.15** ft³
